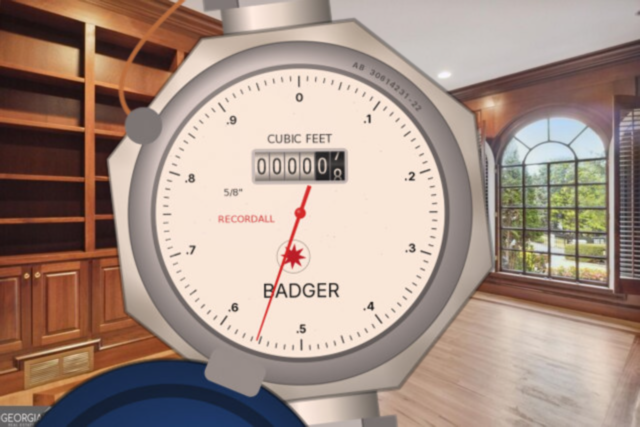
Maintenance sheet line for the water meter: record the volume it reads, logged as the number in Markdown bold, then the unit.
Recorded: **7.55** ft³
